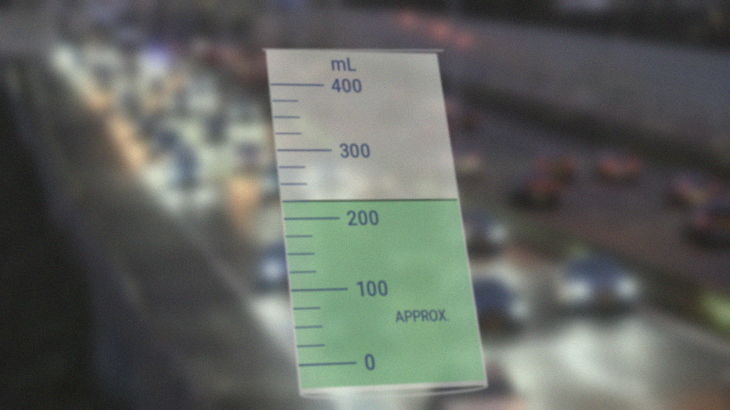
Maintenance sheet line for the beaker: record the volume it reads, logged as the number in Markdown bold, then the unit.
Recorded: **225** mL
